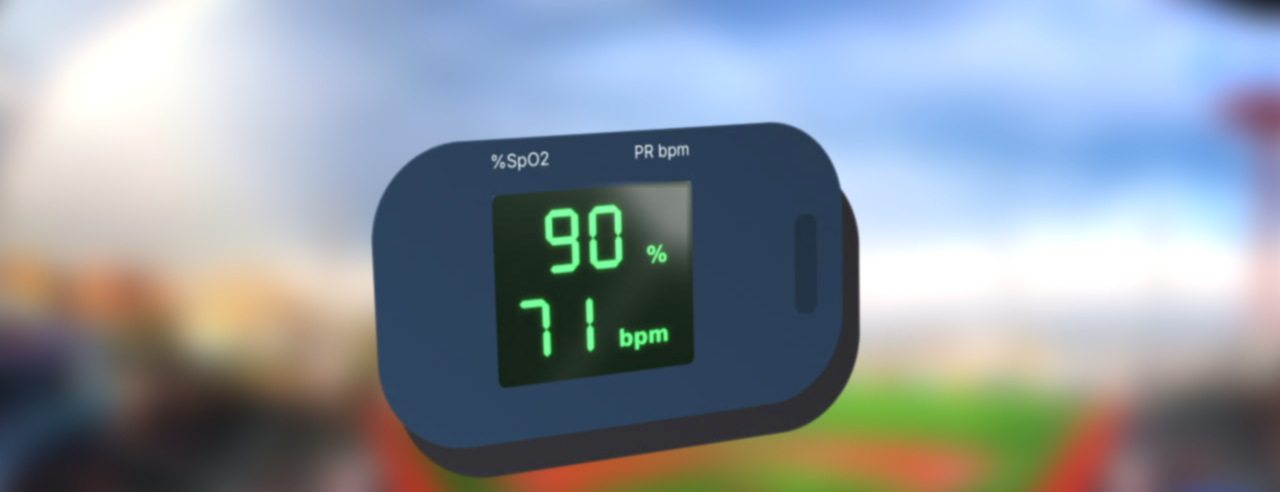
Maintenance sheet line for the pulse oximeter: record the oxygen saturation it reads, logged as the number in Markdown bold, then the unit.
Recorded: **90** %
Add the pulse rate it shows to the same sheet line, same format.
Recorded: **71** bpm
